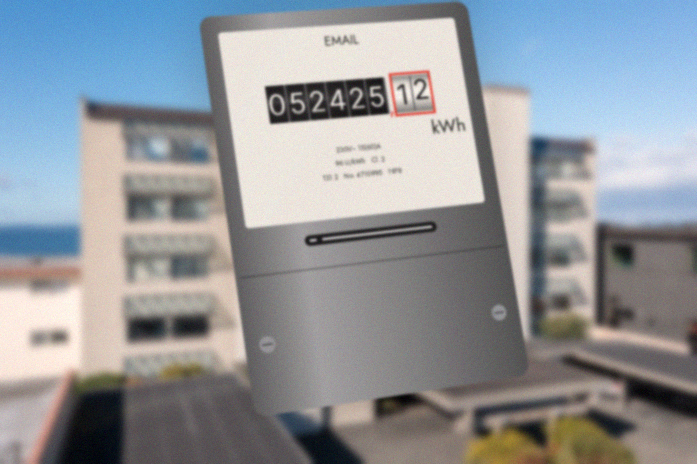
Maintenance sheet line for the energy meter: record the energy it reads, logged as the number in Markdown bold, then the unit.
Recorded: **52425.12** kWh
